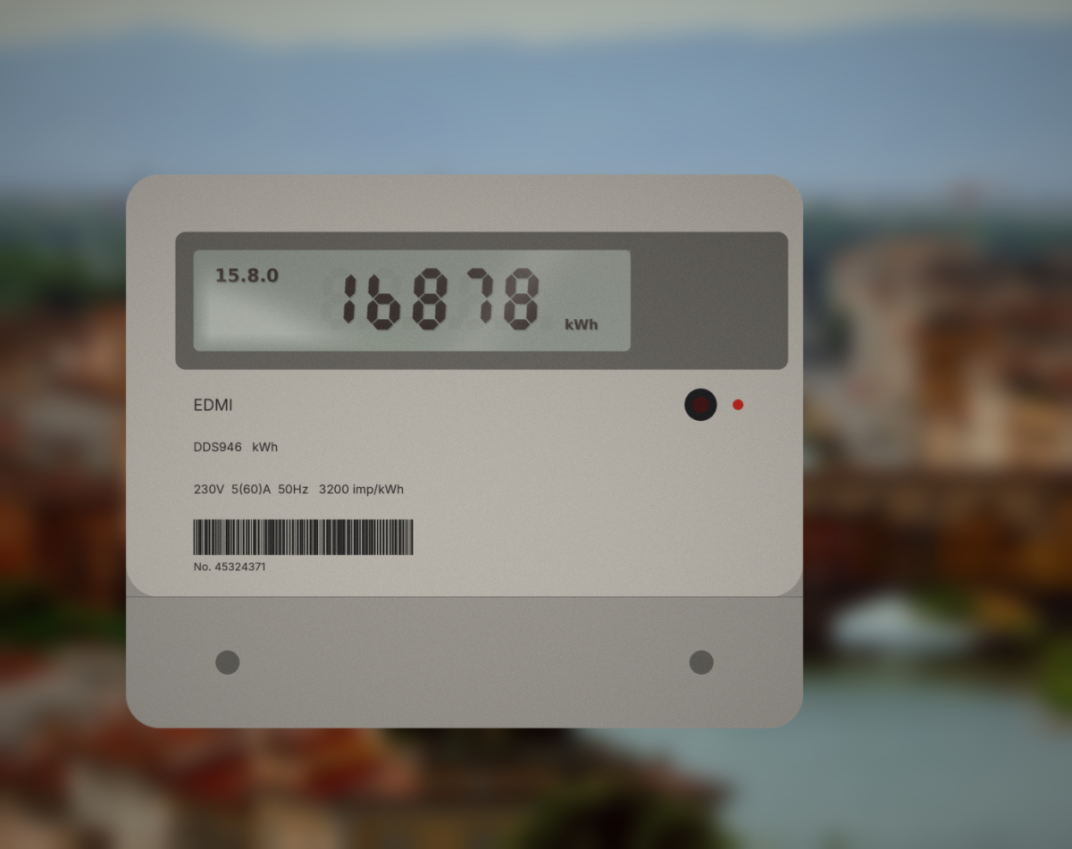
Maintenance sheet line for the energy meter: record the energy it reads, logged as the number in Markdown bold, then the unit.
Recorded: **16878** kWh
